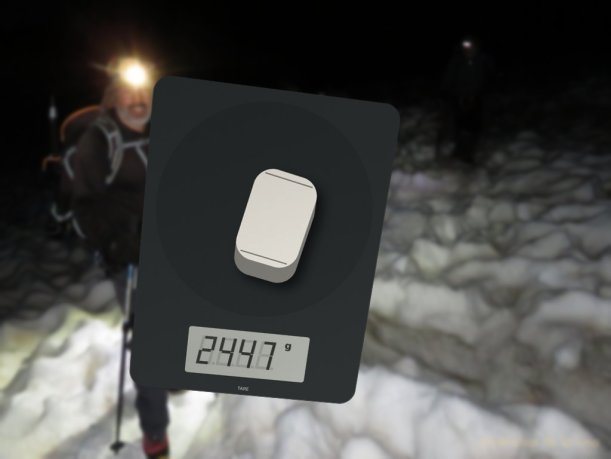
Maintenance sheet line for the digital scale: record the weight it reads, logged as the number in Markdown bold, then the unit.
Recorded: **2447** g
